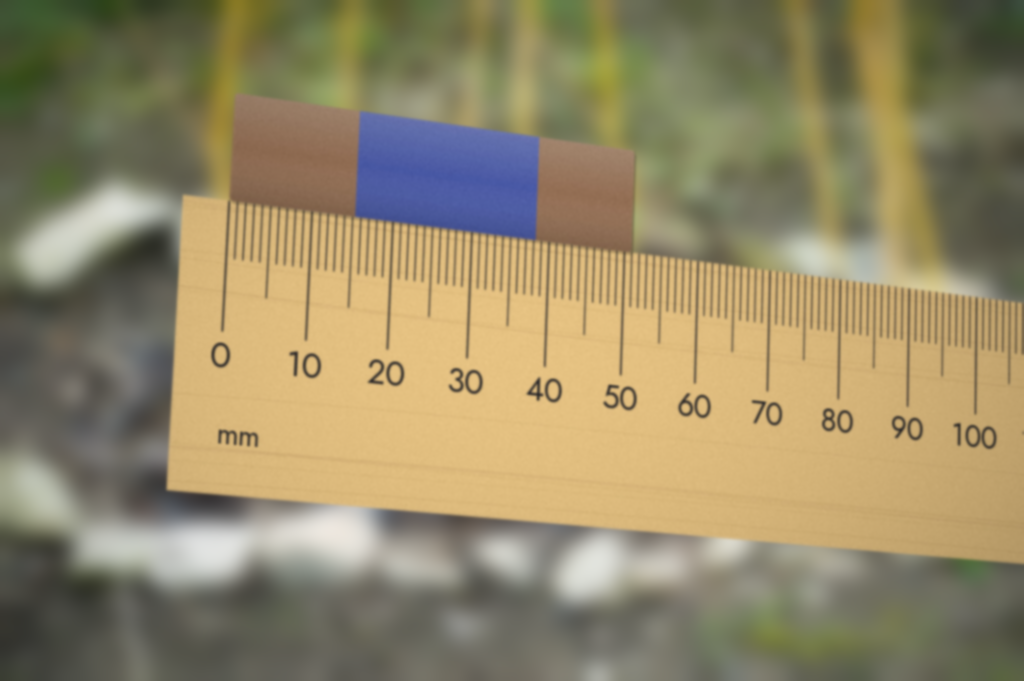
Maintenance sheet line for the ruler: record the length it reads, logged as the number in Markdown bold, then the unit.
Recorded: **51** mm
